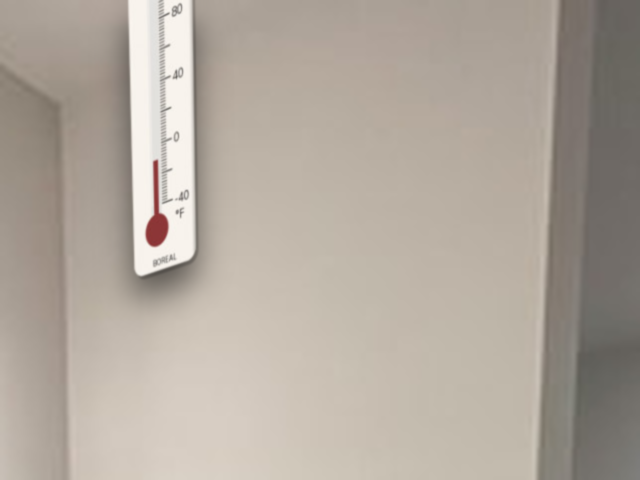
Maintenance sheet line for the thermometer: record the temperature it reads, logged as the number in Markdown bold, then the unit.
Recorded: **-10** °F
